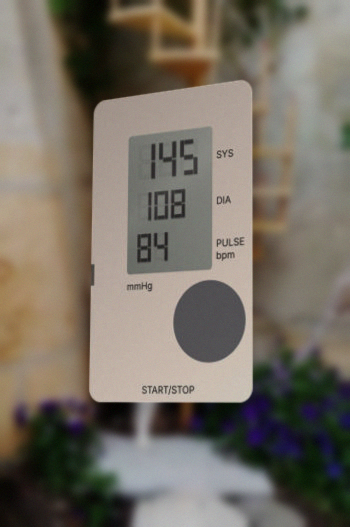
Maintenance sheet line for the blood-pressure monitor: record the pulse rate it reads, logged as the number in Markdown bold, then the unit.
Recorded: **84** bpm
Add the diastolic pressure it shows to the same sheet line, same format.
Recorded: **108** mmHg
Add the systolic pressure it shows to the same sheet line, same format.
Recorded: **145** mmHg
